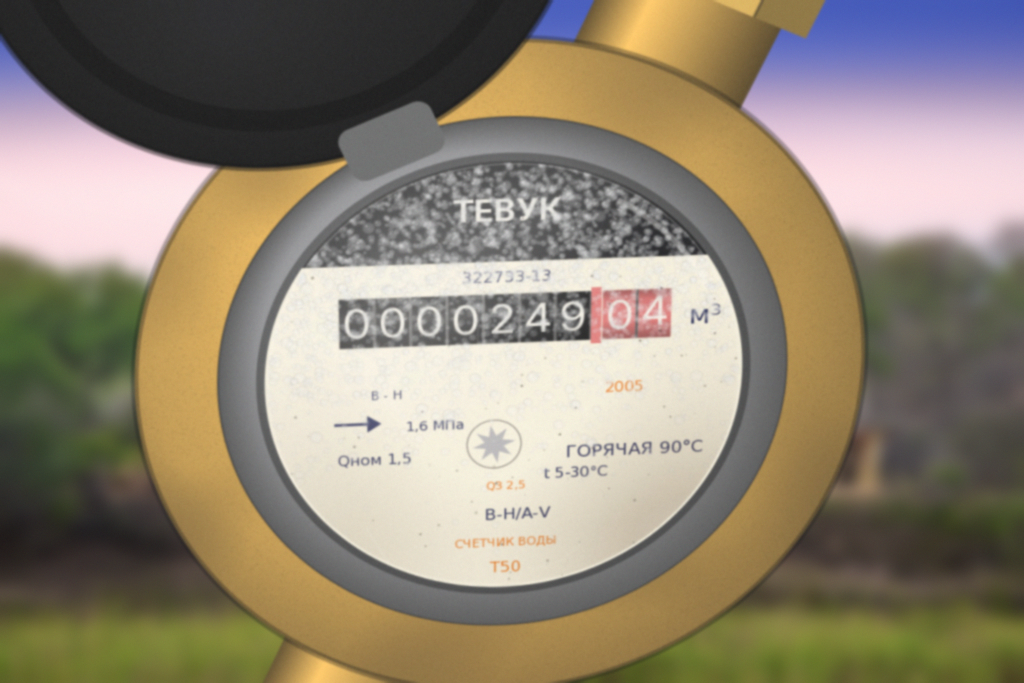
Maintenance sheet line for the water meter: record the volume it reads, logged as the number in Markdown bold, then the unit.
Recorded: **249.04** m³
